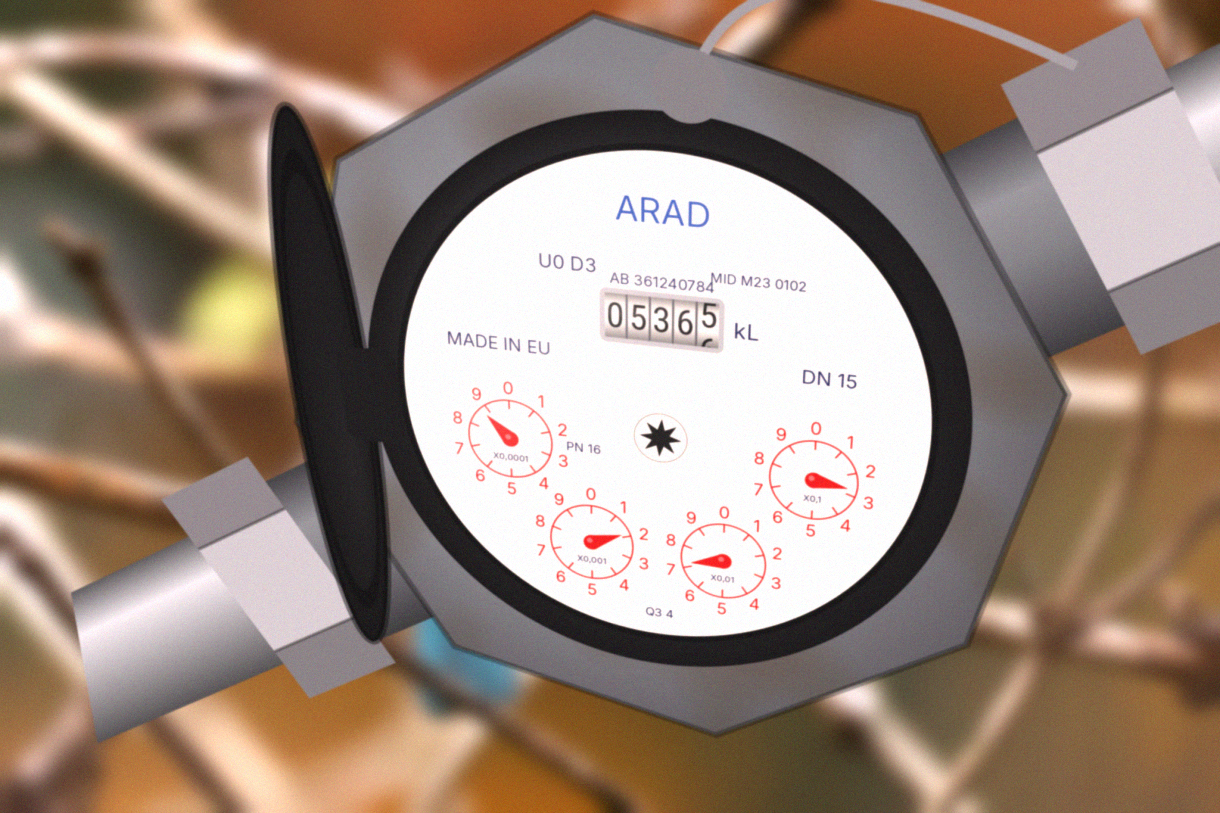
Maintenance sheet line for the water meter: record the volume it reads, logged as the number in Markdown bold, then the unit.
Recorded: **5365.2718** kL
